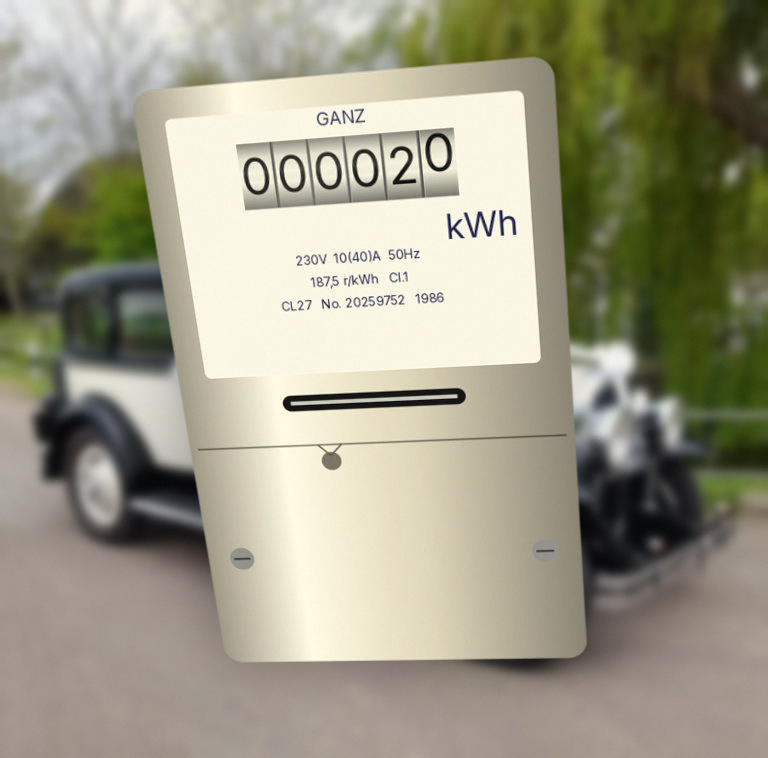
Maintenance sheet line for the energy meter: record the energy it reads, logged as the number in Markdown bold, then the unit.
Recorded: **20** kWh
